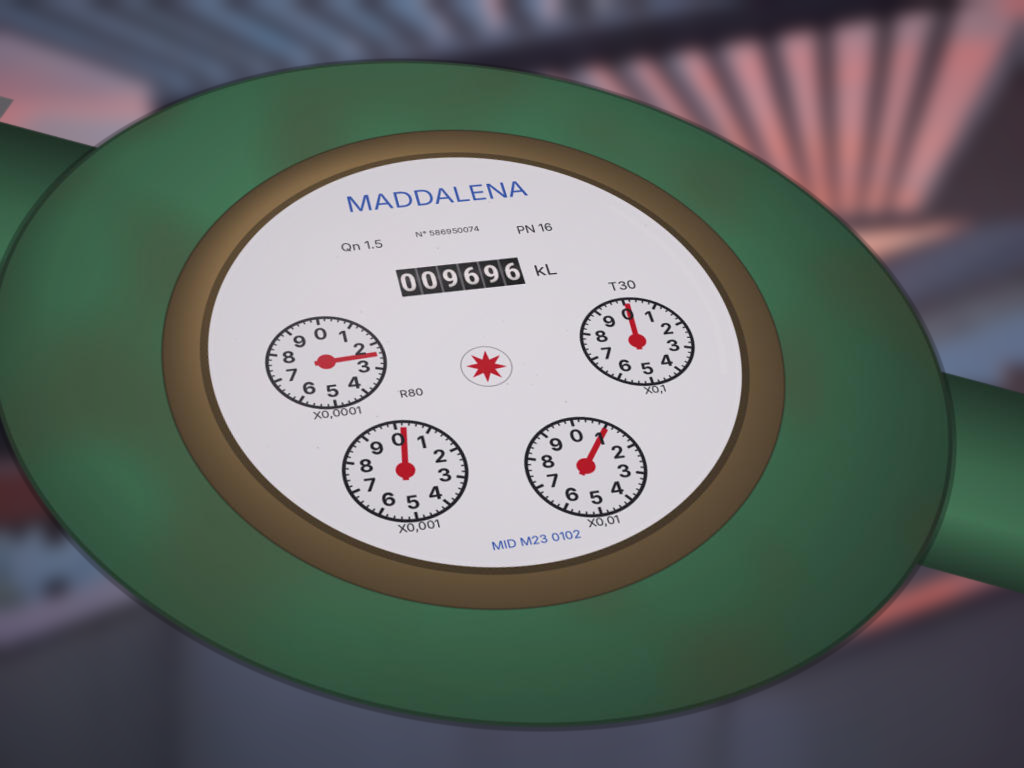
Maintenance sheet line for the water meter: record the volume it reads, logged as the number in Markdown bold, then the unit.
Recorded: **9696.0102** kL
